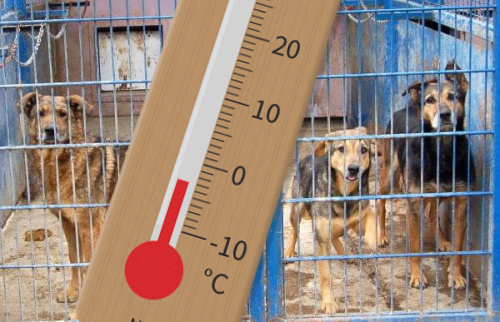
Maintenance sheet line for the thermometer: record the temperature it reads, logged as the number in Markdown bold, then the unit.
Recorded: **-3** °C
